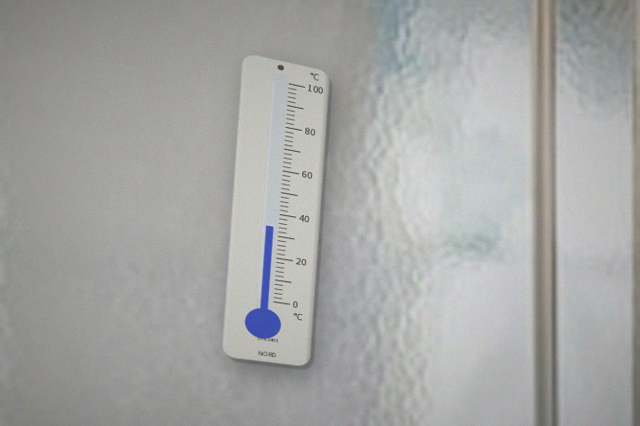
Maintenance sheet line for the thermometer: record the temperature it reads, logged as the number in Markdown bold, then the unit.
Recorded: **34** °C
